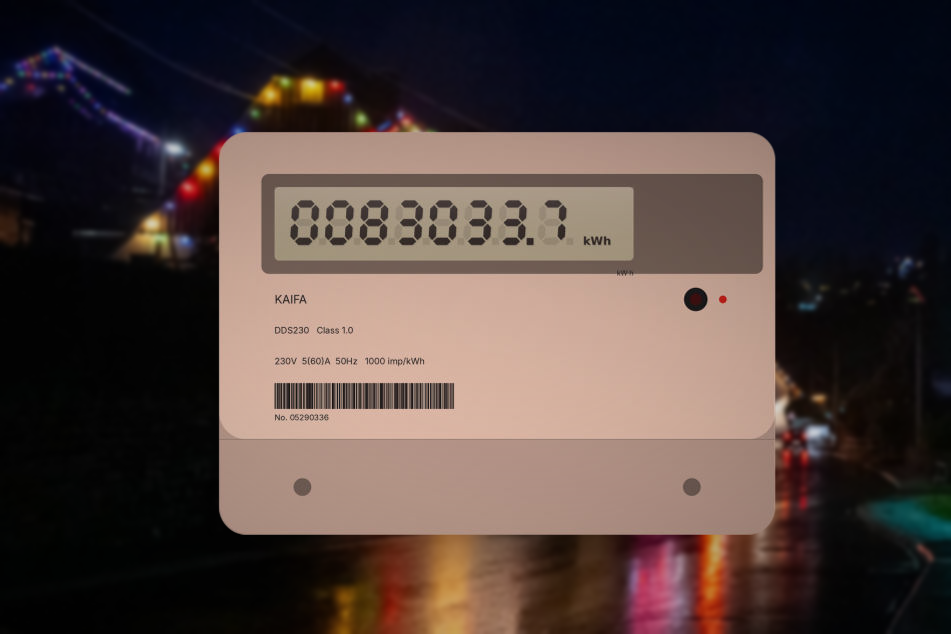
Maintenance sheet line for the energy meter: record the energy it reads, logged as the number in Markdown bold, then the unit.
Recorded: **83033.7** kWh
